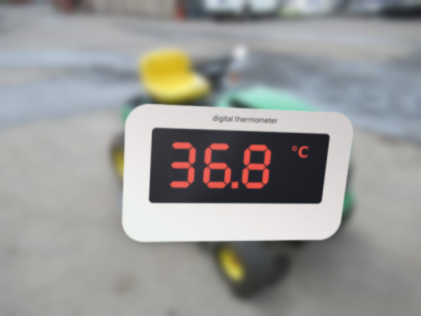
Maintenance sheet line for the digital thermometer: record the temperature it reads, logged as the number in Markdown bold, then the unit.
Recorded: **36.8** °C
